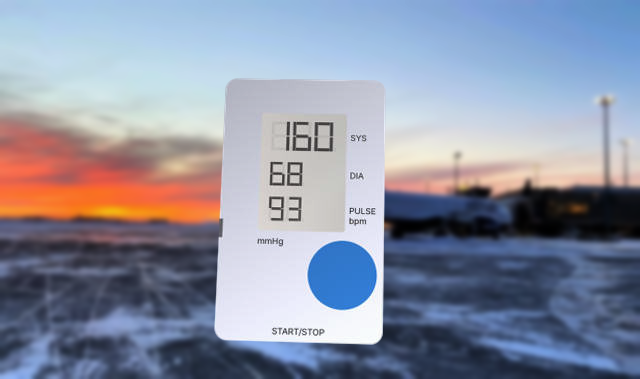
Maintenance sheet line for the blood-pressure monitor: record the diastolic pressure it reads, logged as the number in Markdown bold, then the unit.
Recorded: **68** mmHg
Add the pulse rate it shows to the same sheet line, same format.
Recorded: **93** bpm
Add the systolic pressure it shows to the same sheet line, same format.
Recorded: **160** mmHg
